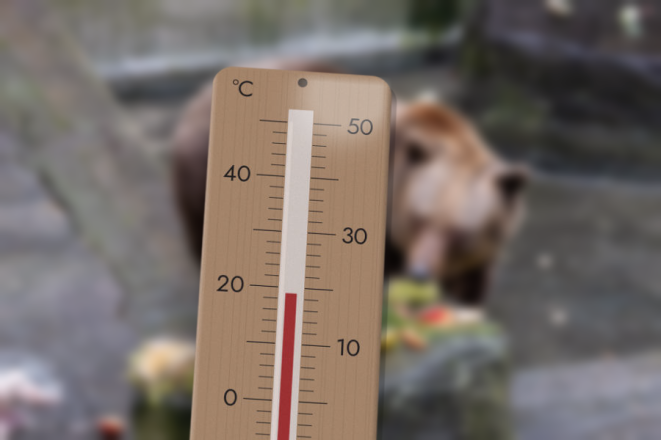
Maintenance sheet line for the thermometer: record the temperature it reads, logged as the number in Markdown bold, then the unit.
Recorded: **19** °C
